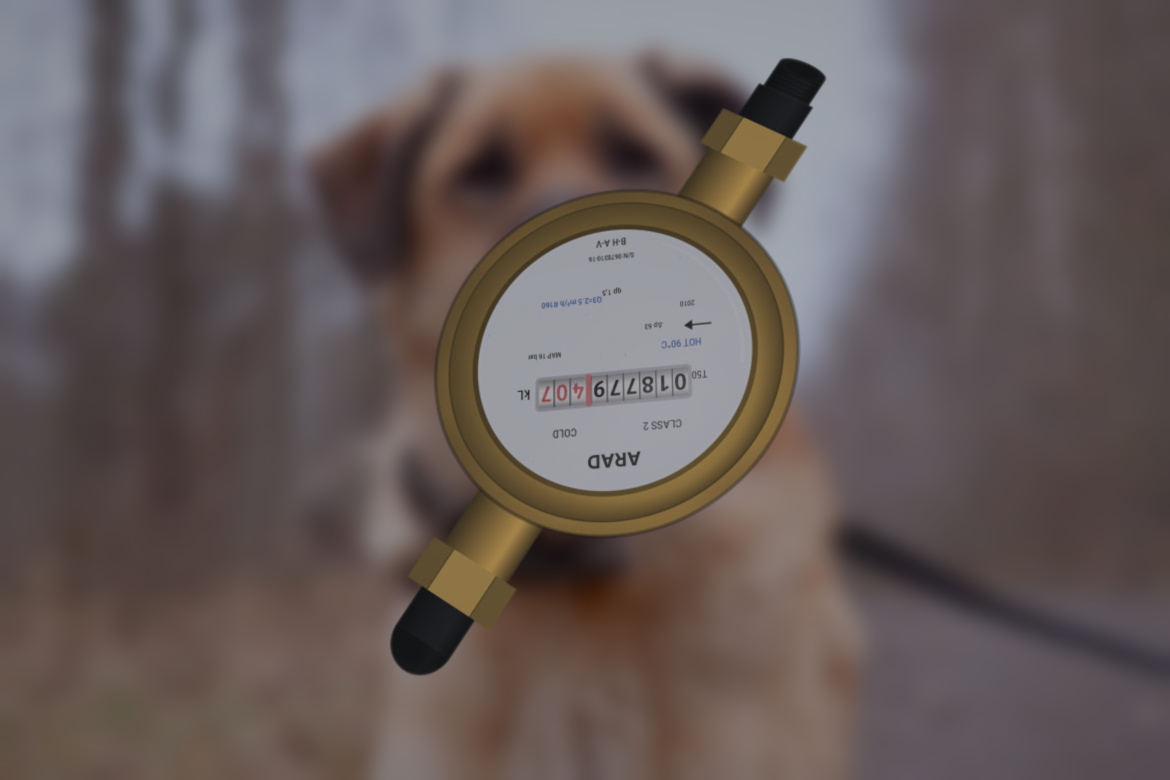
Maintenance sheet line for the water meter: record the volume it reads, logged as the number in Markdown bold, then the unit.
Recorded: **18779.407** kL
